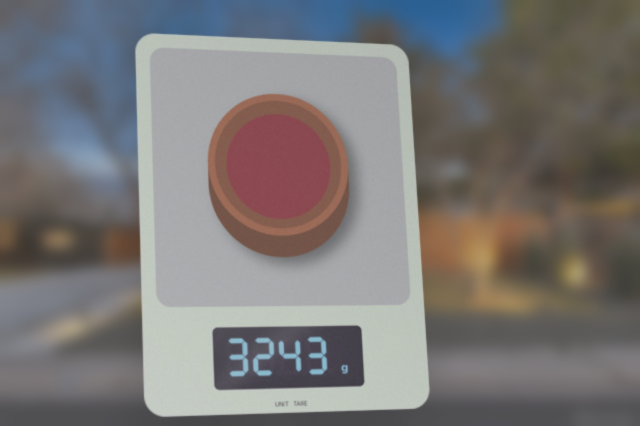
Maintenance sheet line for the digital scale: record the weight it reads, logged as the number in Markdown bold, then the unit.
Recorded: **3243** g
